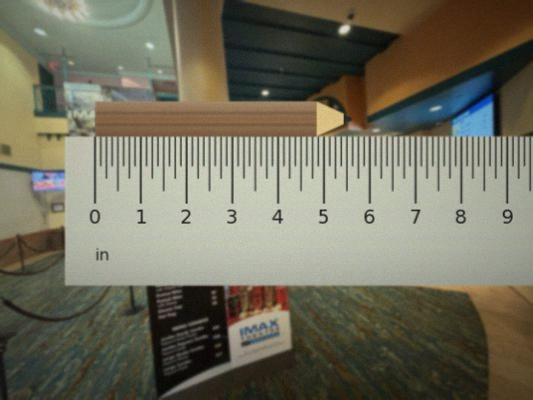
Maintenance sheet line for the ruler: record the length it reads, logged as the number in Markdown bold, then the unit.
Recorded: **5.625** in
